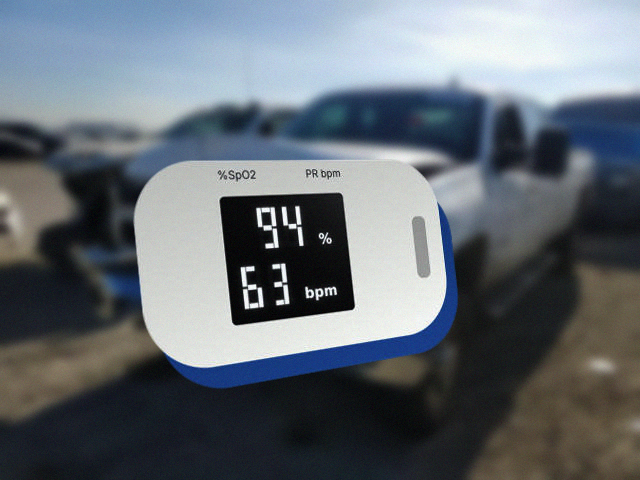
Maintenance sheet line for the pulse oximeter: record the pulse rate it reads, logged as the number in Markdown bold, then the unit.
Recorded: **63** bpm
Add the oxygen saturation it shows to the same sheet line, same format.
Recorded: **94** %
